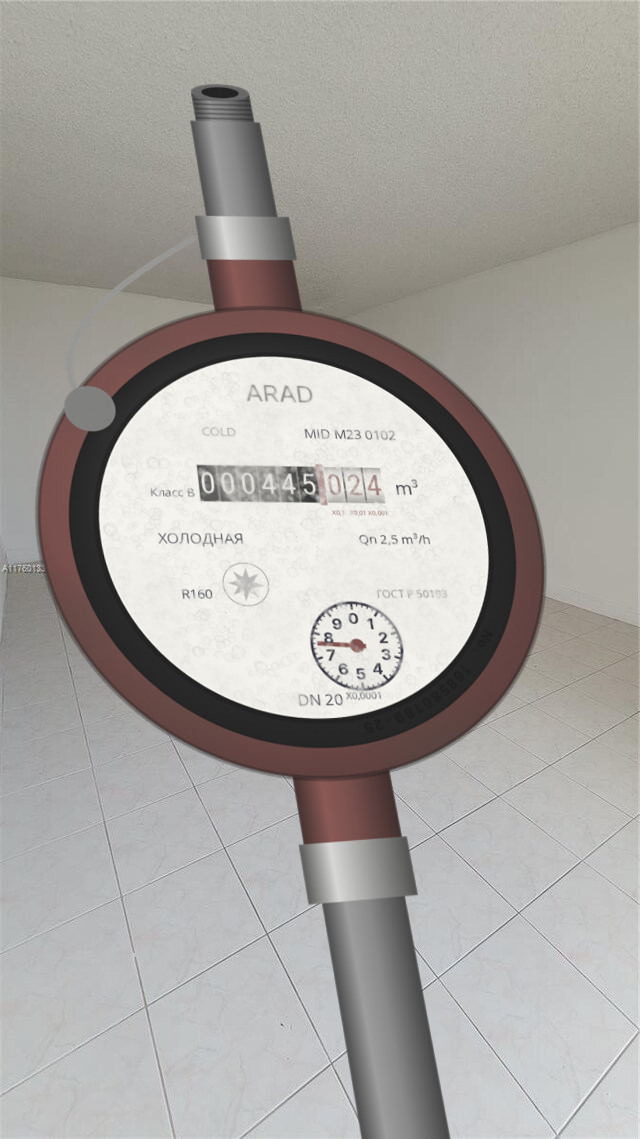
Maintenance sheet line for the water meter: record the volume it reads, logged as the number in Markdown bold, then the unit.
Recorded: **445.0247** m³
